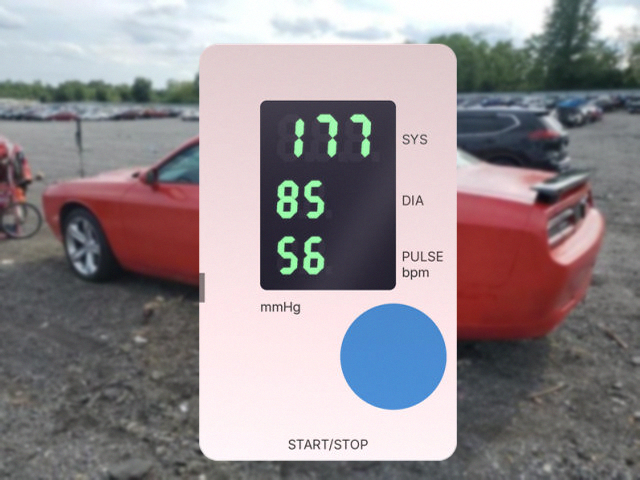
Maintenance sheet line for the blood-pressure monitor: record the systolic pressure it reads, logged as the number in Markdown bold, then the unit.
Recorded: **177** mmHg
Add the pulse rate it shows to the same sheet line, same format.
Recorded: **56** bpm
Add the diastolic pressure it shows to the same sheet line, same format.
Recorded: **85** mmHg
